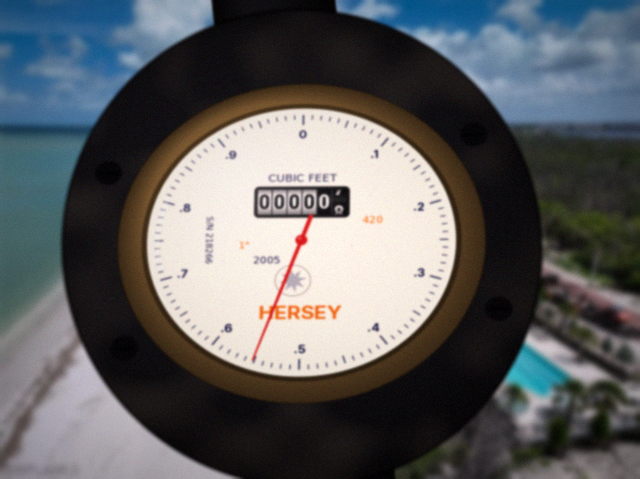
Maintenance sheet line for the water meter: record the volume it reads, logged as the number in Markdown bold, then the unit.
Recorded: **7.55** ft³
